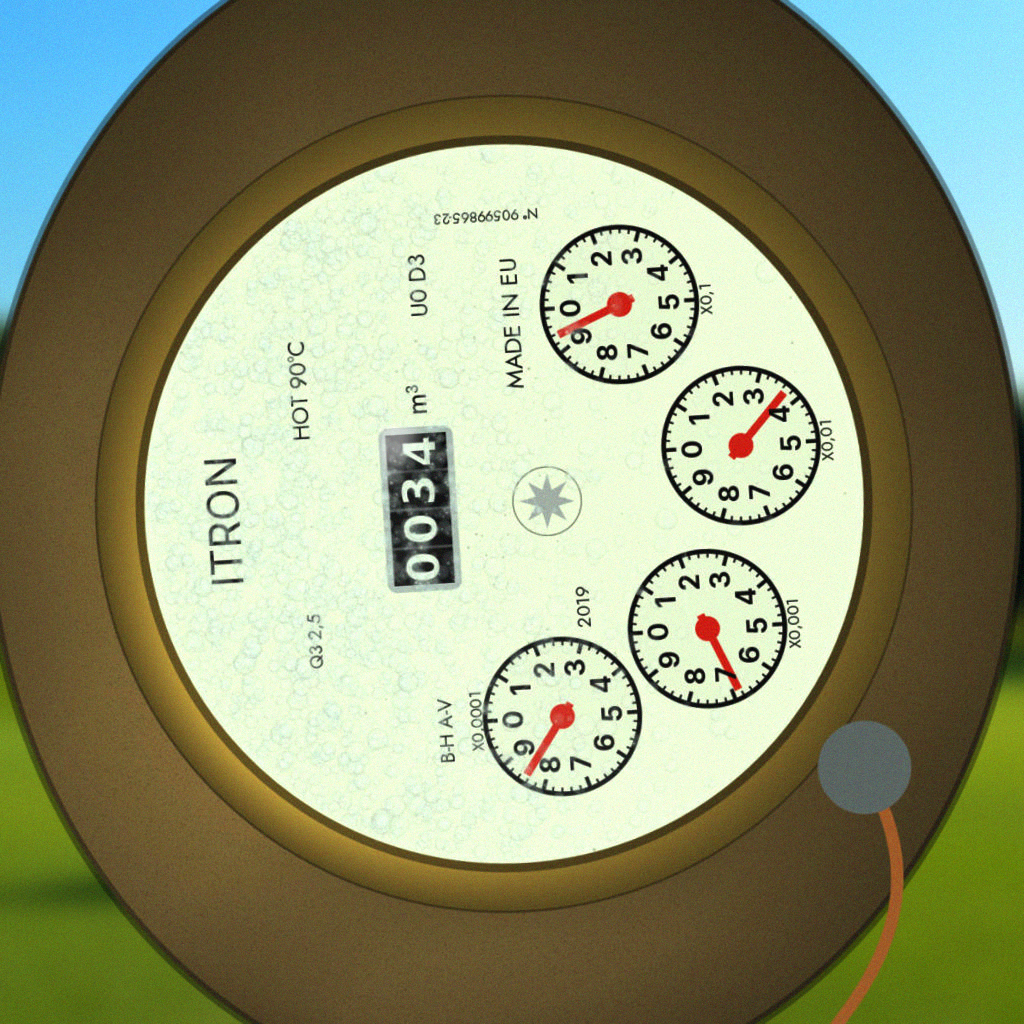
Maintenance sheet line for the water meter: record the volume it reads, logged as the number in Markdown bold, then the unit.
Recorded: **33.9368** m³
